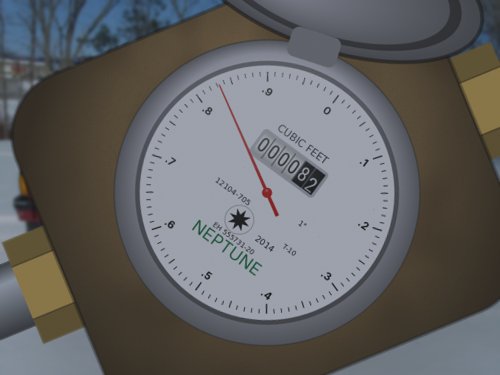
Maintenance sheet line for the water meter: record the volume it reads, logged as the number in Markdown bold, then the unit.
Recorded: **81.83** ft³
